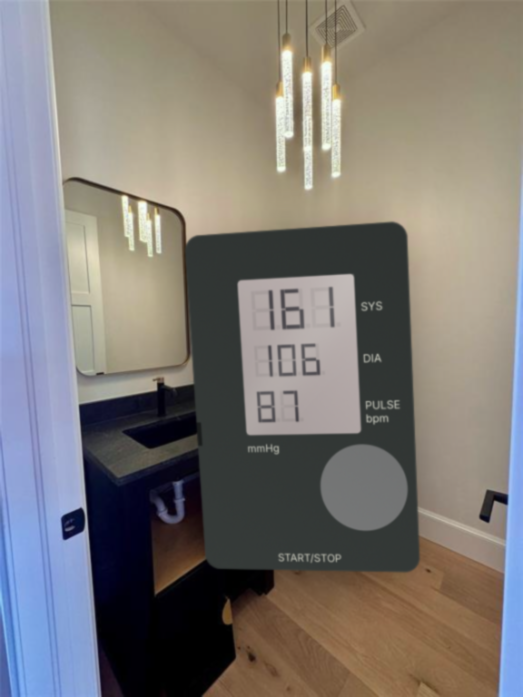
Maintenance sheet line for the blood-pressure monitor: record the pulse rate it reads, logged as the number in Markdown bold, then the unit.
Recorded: **87** bpm
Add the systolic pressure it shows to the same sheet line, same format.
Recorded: **161** mmHg
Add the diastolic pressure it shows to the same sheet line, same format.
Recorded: **106** mmHg
